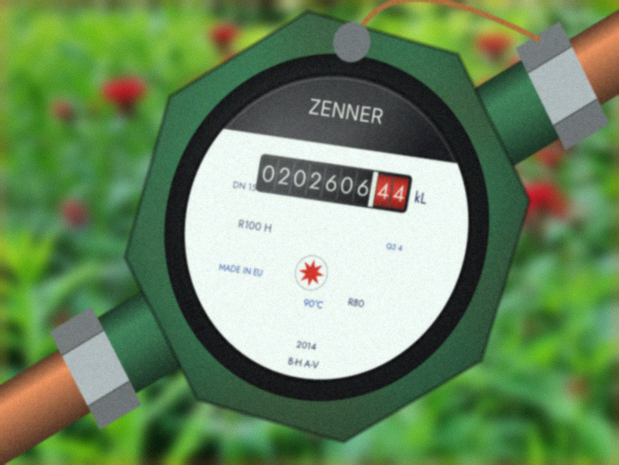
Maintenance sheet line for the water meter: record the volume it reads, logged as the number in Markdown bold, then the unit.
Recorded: **202606.44** kL
